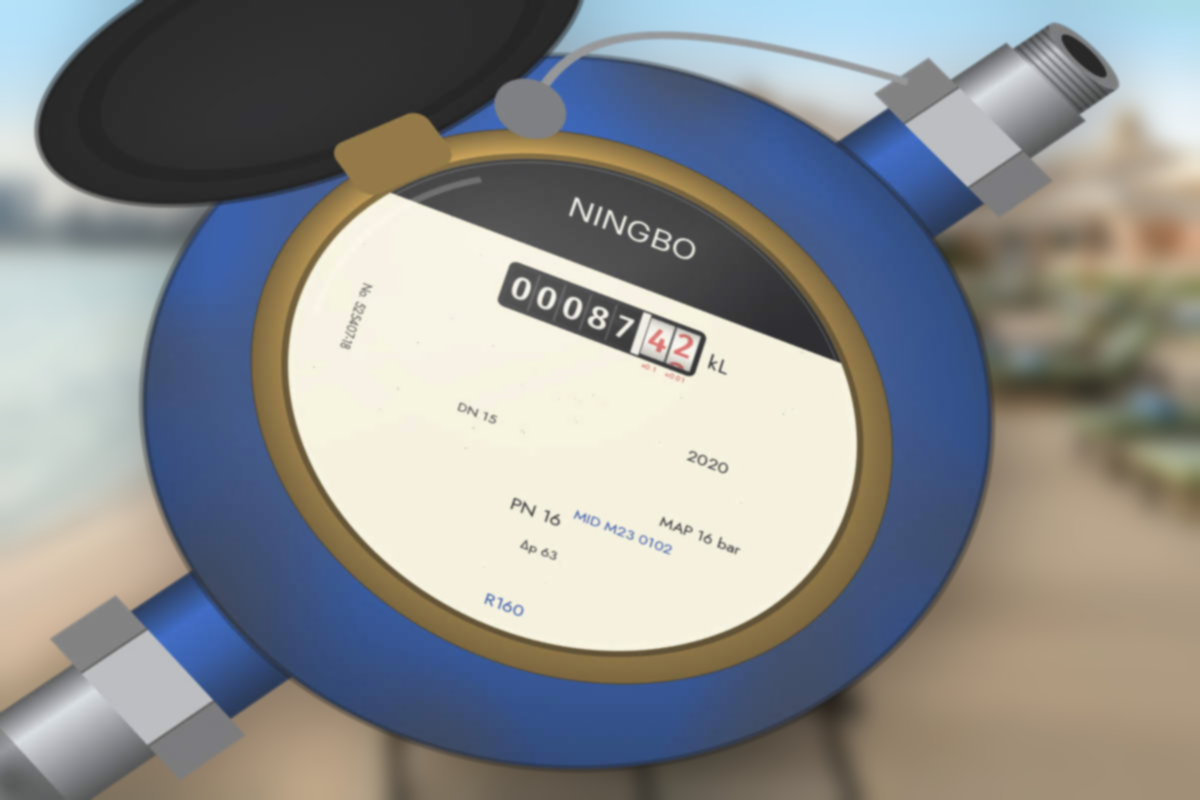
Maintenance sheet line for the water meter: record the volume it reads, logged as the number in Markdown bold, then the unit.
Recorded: **87.42** kL
